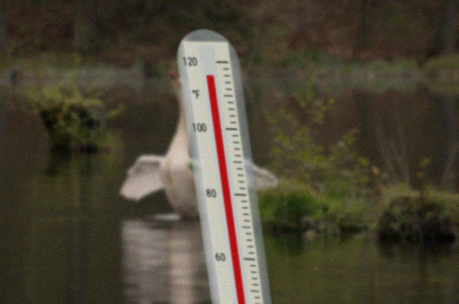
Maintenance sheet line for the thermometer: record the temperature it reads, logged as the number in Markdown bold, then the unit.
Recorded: **116** °F
